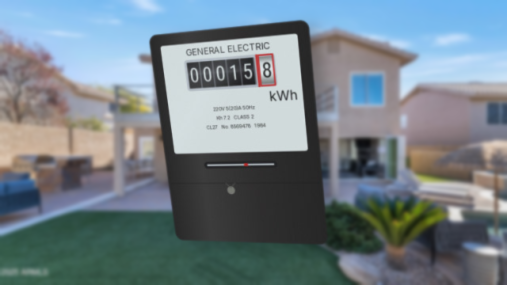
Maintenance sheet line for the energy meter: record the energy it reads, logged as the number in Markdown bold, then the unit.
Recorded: **15.8** kWh
